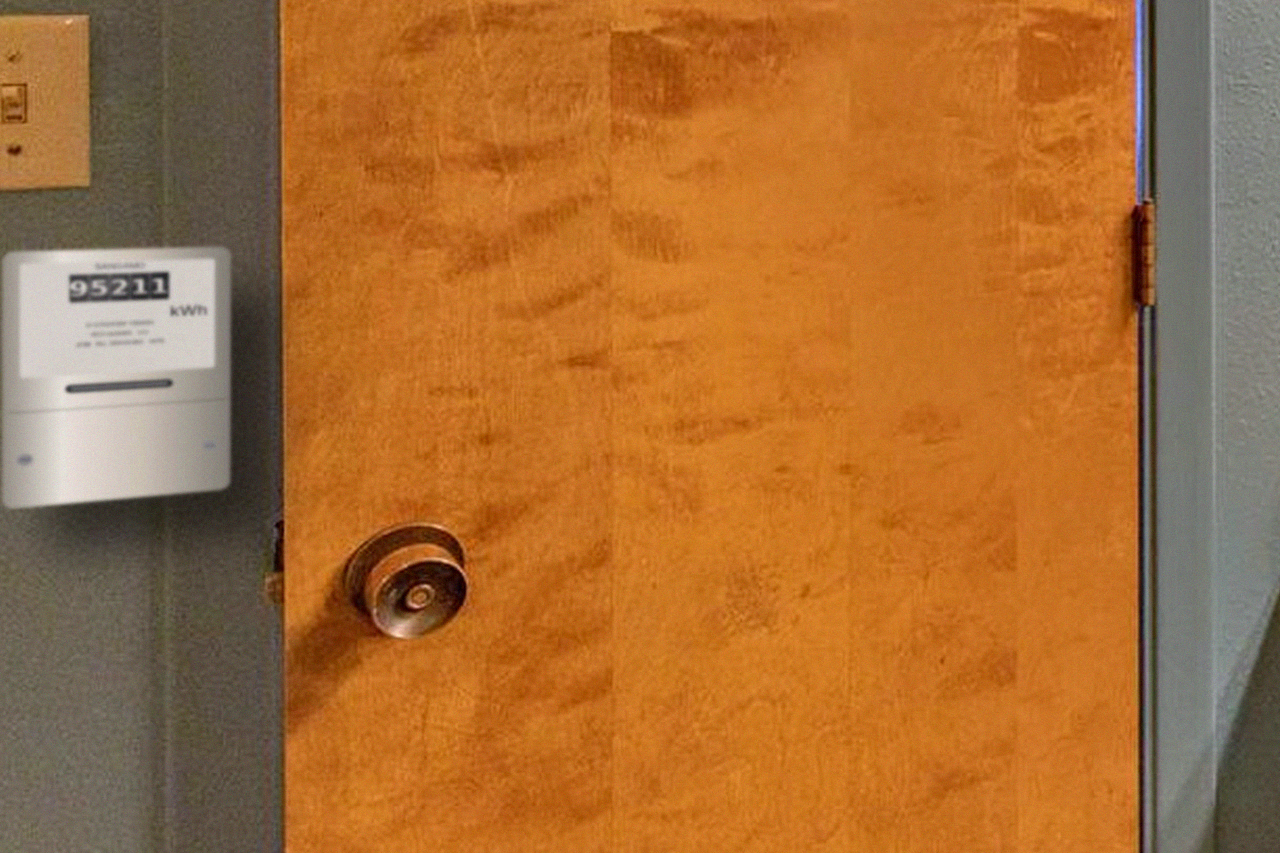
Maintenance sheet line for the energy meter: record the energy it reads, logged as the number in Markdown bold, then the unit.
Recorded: **95211** kWh
